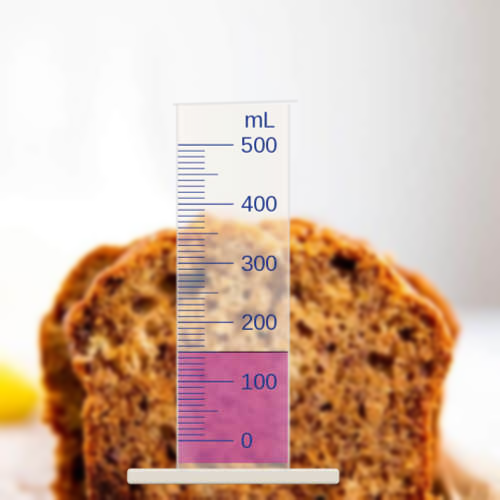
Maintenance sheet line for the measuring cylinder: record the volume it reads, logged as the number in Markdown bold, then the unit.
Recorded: **150** mL
